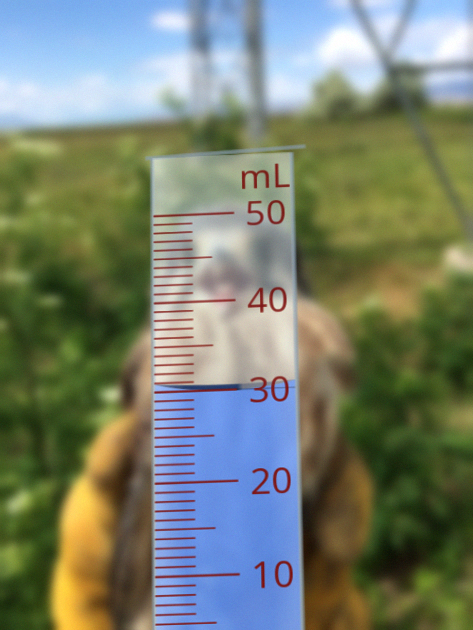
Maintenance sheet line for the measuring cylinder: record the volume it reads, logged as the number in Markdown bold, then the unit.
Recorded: **30** mL
